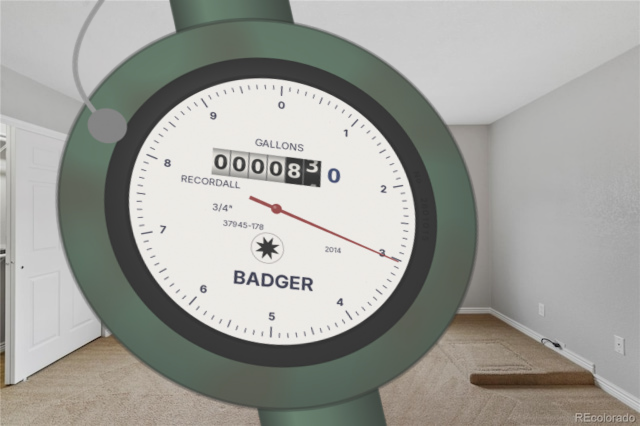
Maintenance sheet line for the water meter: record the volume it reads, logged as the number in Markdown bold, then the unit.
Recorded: **833.0** gal
